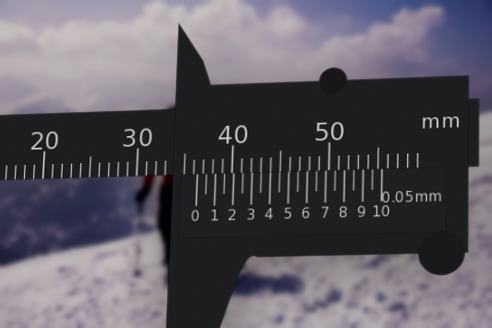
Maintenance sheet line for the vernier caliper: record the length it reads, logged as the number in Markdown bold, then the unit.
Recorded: **36.4** mm
